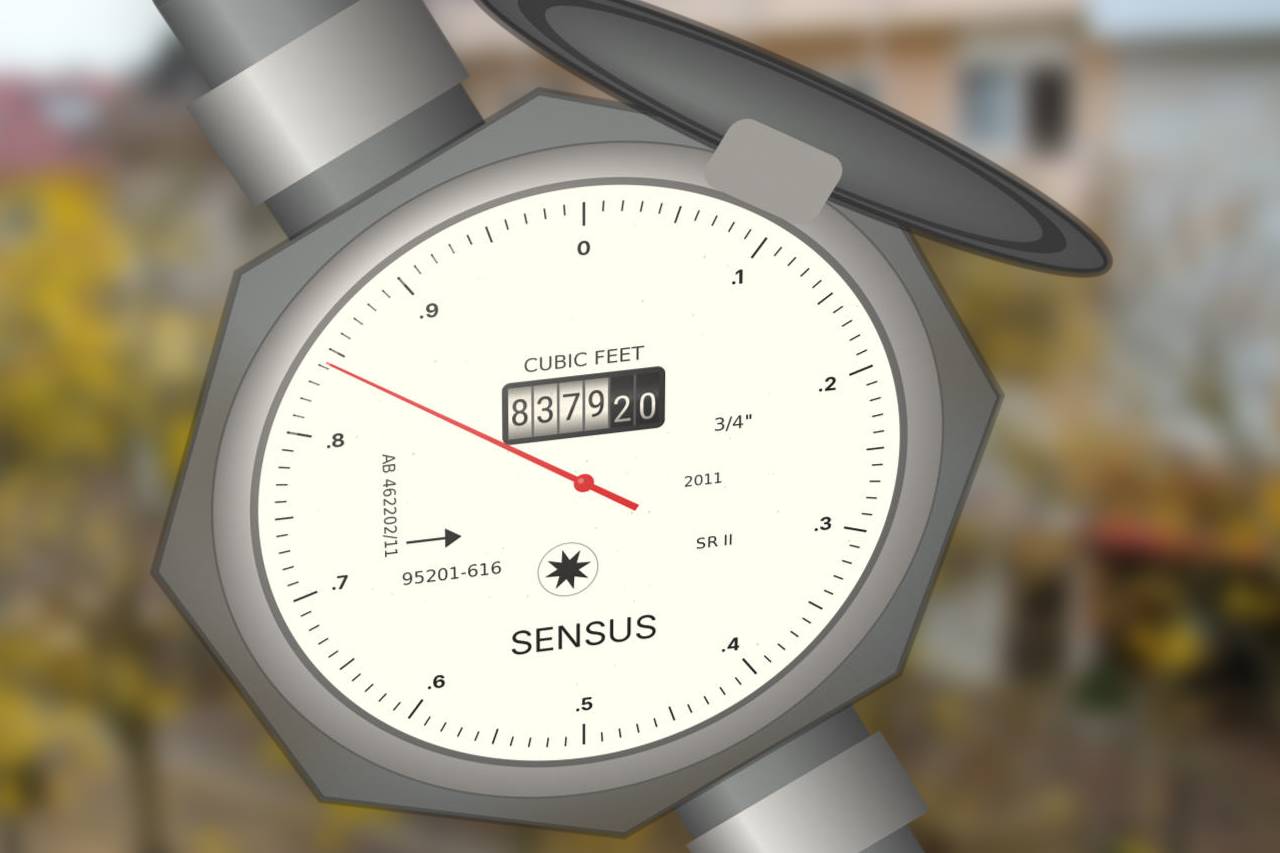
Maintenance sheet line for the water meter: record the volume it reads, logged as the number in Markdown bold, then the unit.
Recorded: **837919.84** ft³
